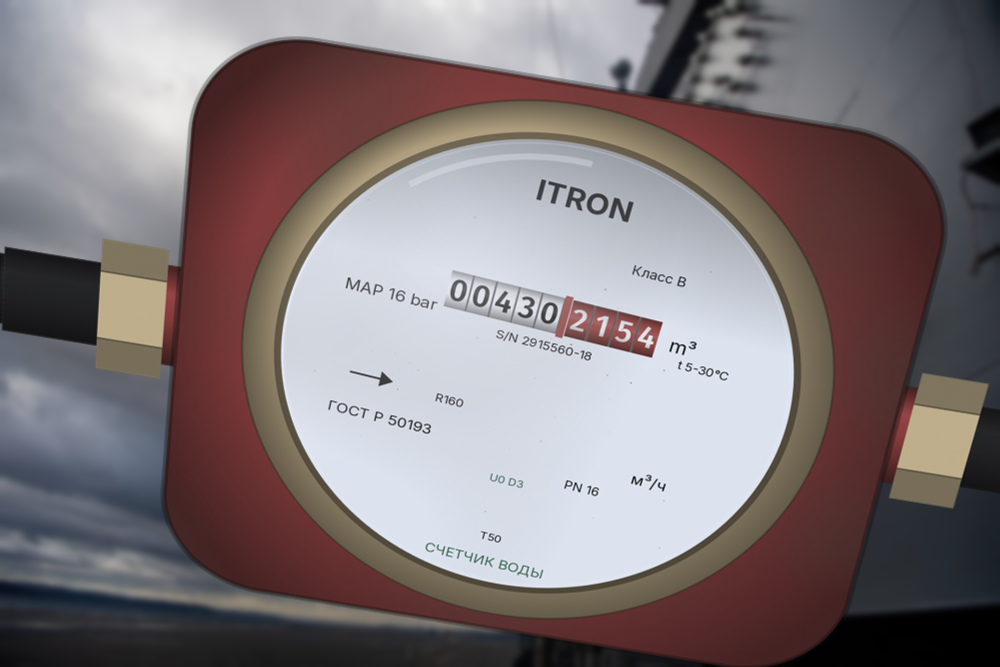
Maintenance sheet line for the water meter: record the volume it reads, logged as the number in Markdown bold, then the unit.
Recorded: **430.2154** m³
